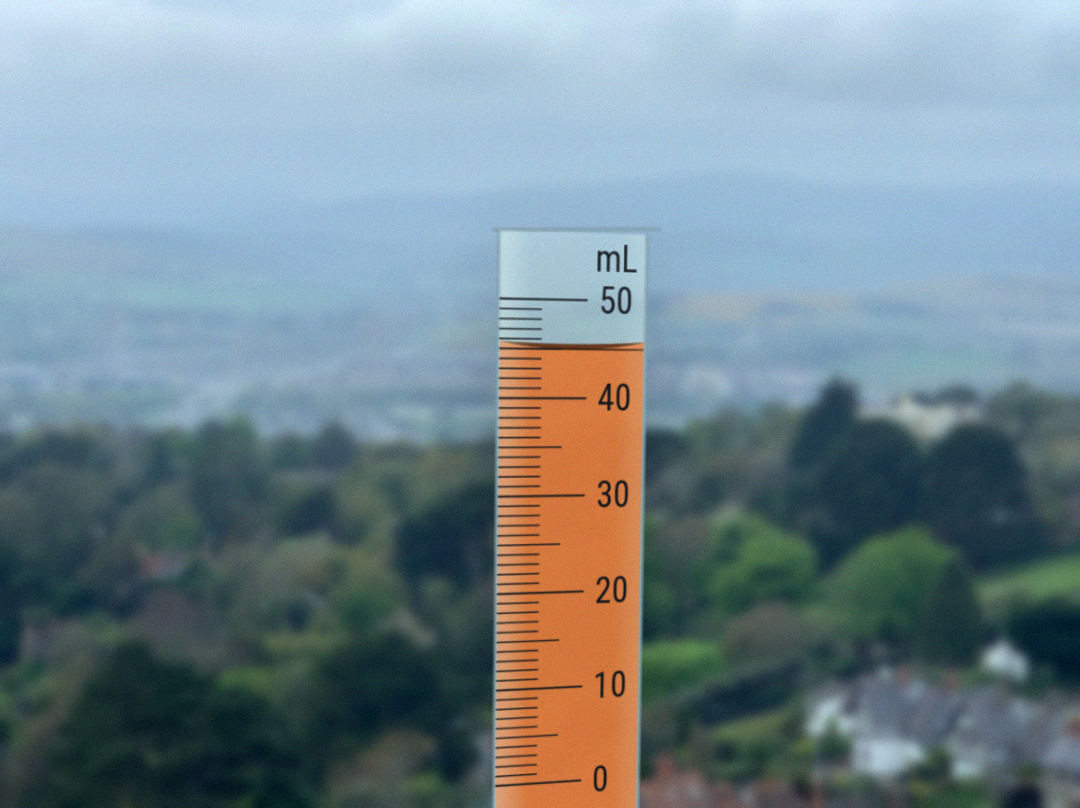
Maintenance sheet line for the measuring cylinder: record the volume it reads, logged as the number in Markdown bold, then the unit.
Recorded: **45** mL
